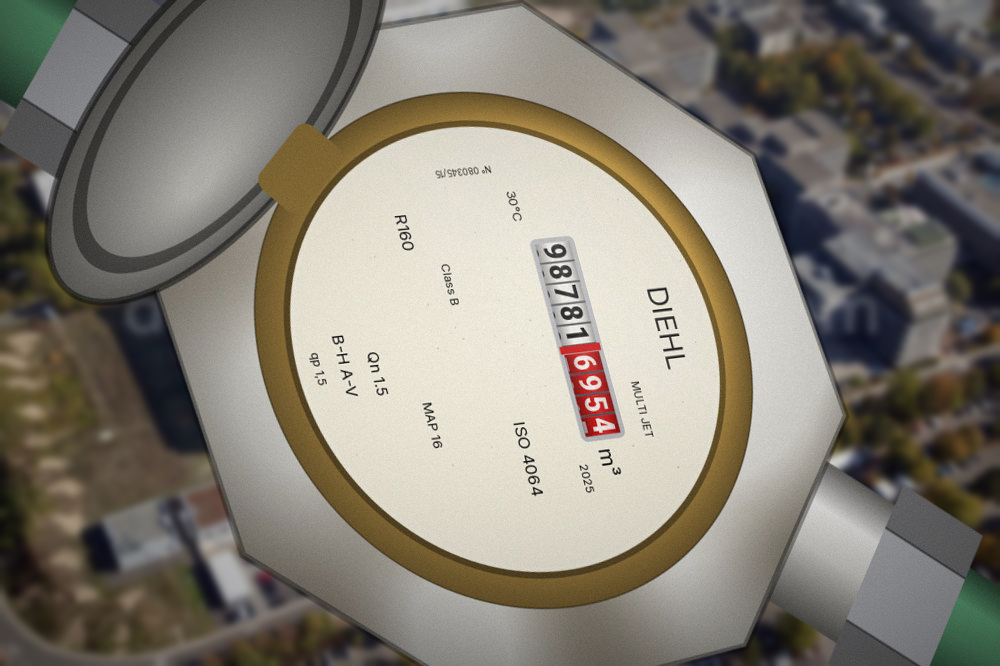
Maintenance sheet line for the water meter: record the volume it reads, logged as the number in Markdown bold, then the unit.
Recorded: **98781.6954** m³
